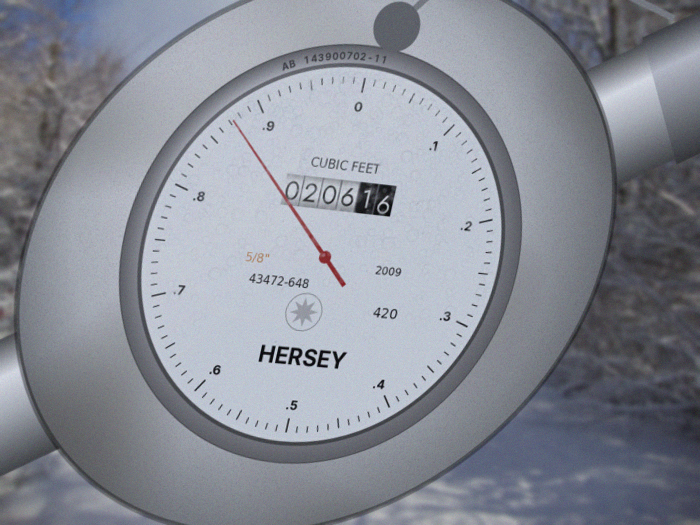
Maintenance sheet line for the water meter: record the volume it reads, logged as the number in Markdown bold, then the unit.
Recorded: **20615.87** ft³
